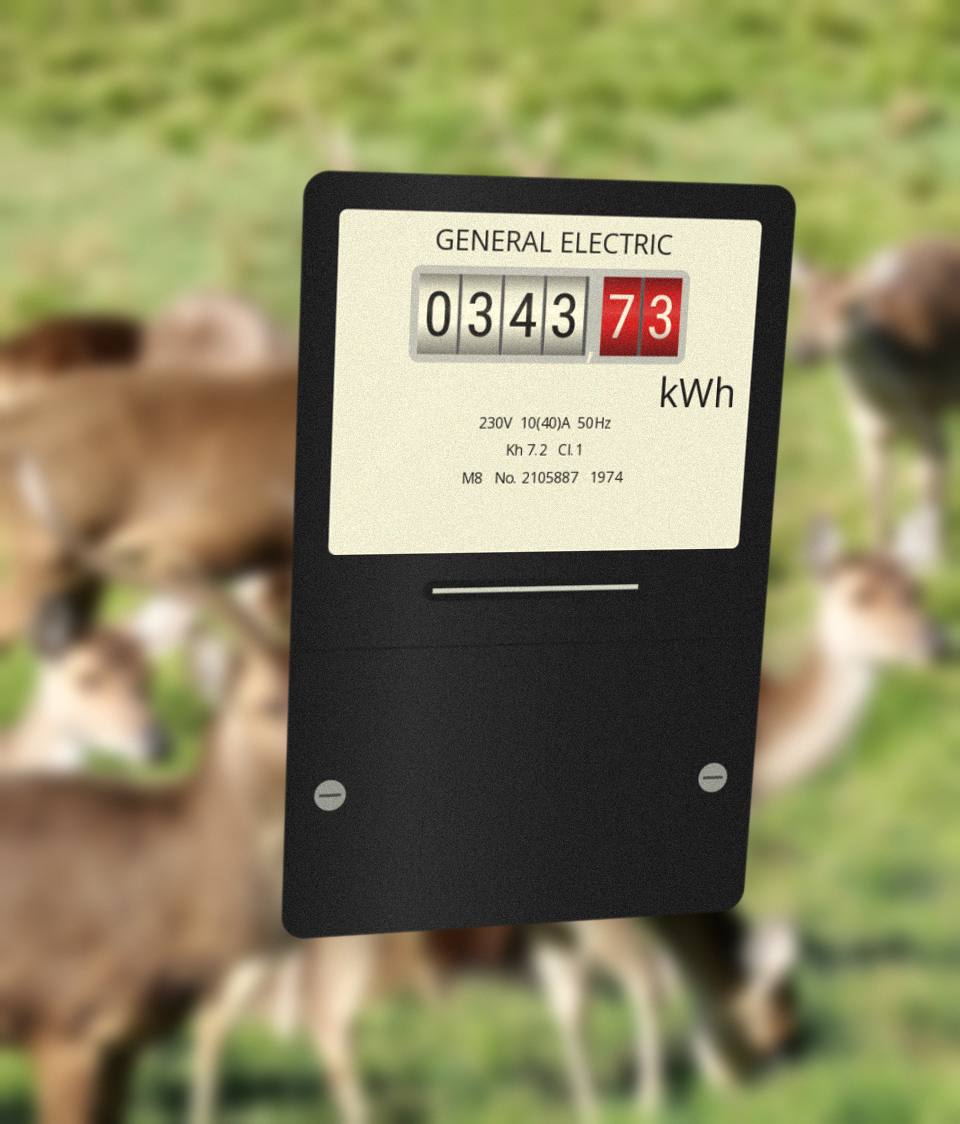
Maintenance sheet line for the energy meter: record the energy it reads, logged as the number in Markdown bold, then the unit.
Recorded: **343.73** kWh
